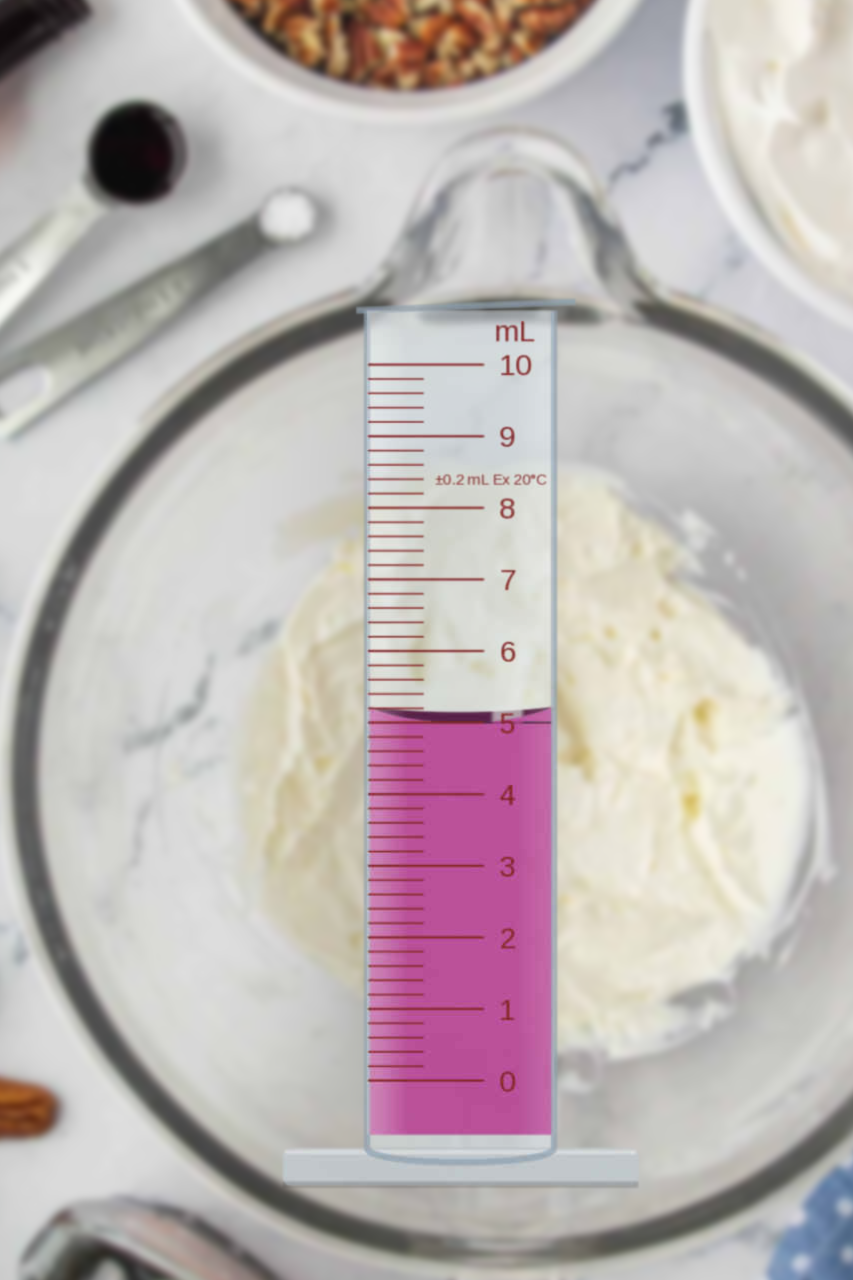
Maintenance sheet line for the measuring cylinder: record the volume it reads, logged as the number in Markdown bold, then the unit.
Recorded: **5** mL
